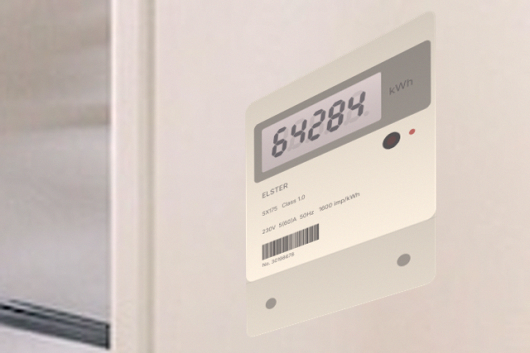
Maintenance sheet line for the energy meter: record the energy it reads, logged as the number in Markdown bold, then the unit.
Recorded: **64284** kWh
